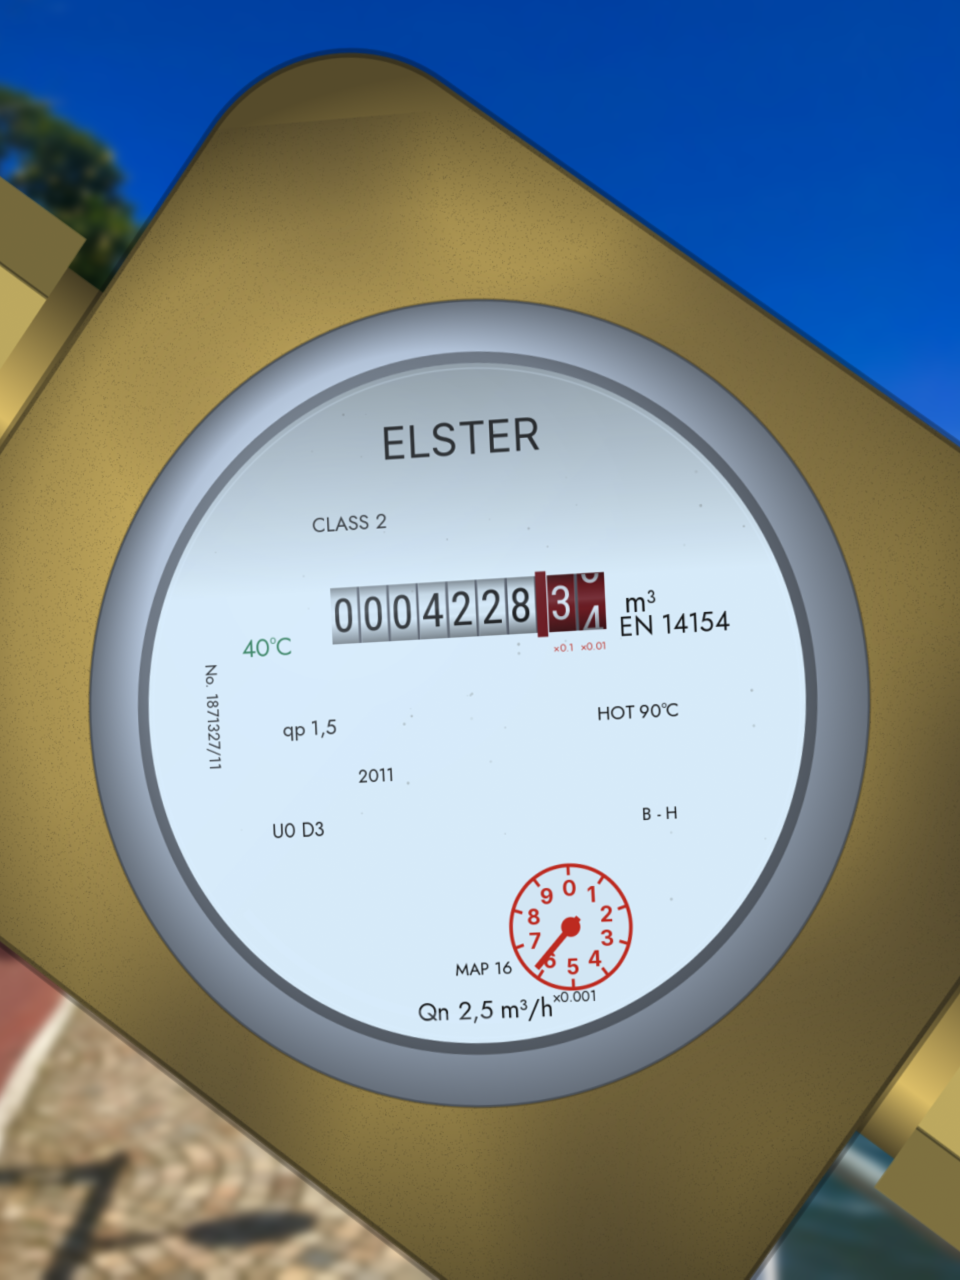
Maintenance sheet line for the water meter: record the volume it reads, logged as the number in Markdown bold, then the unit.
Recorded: **4228.336** m³
